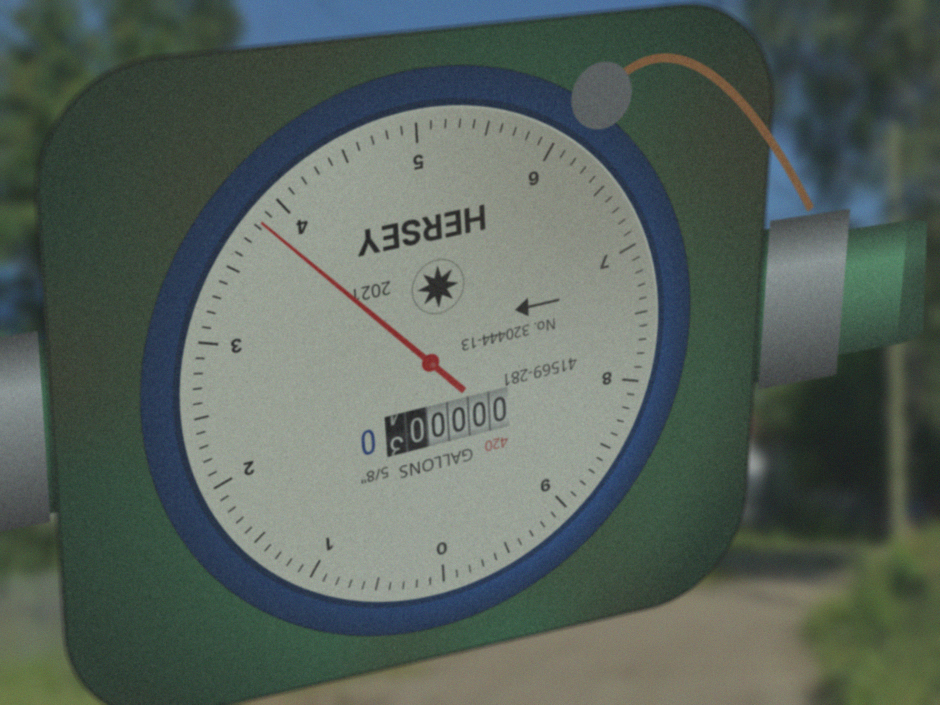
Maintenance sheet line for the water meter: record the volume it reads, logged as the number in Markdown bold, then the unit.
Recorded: **33.8** gal
